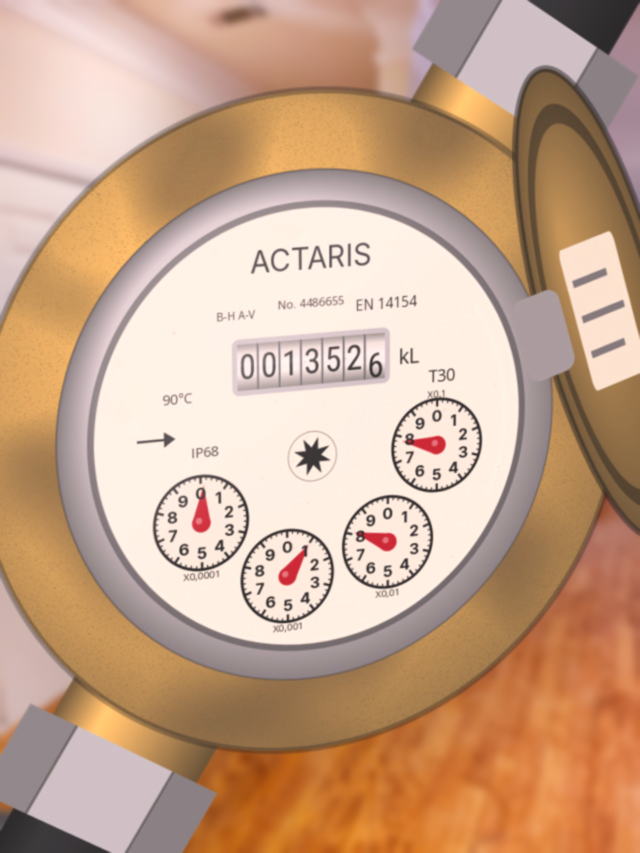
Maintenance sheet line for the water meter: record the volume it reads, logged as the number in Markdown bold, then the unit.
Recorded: **13525.7810** kL
